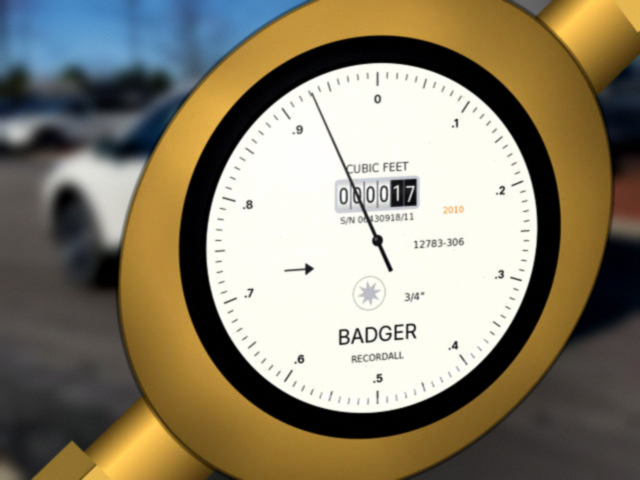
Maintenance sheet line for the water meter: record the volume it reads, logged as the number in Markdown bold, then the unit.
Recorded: **16.93** ft³
